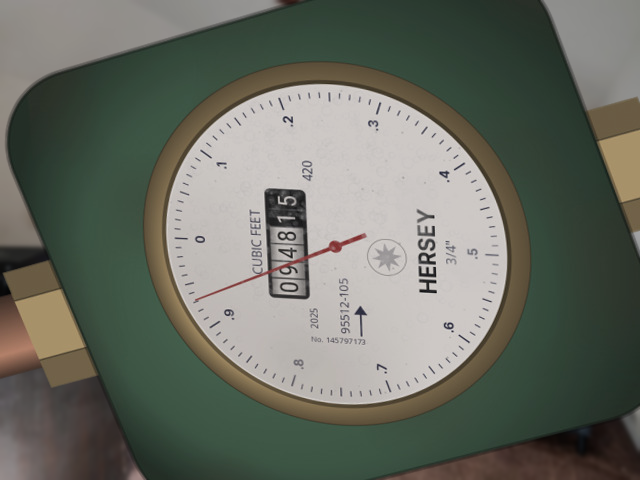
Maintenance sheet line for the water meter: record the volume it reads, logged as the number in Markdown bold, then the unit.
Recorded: **94814.93** ft³
